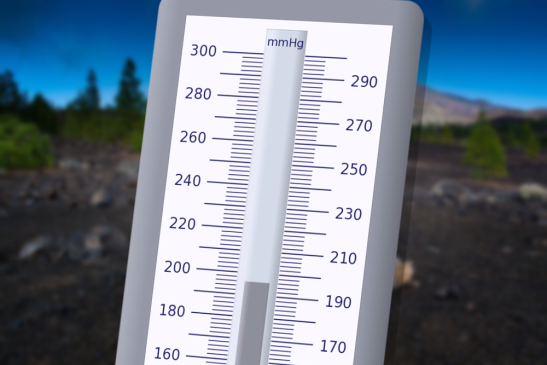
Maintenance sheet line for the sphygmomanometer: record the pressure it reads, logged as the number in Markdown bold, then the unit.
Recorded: **196** mmHg
